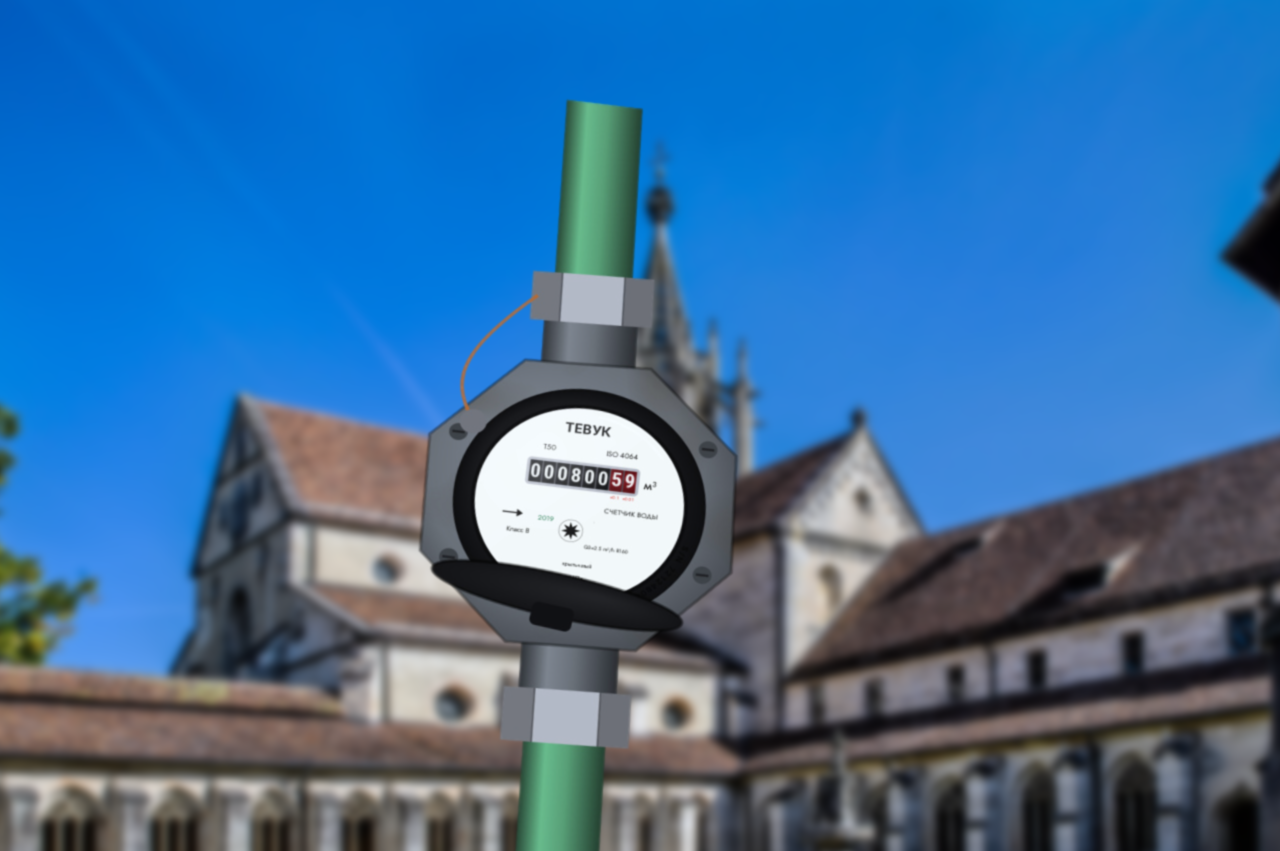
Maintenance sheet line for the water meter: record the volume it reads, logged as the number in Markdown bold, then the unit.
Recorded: **800.59** m³
